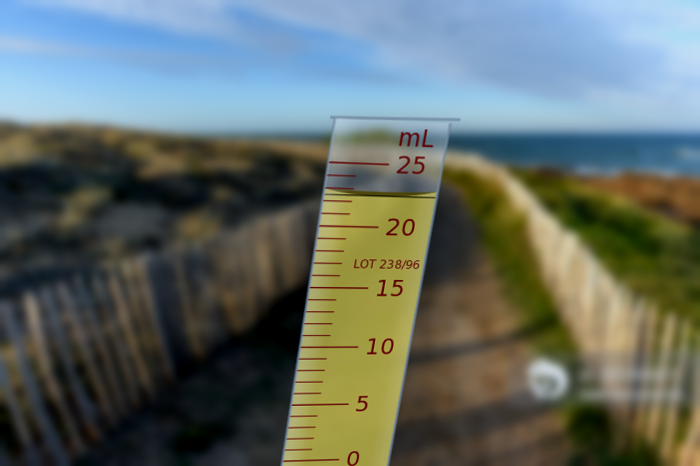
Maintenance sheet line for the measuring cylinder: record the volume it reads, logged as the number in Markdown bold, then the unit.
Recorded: **22.5** mL
